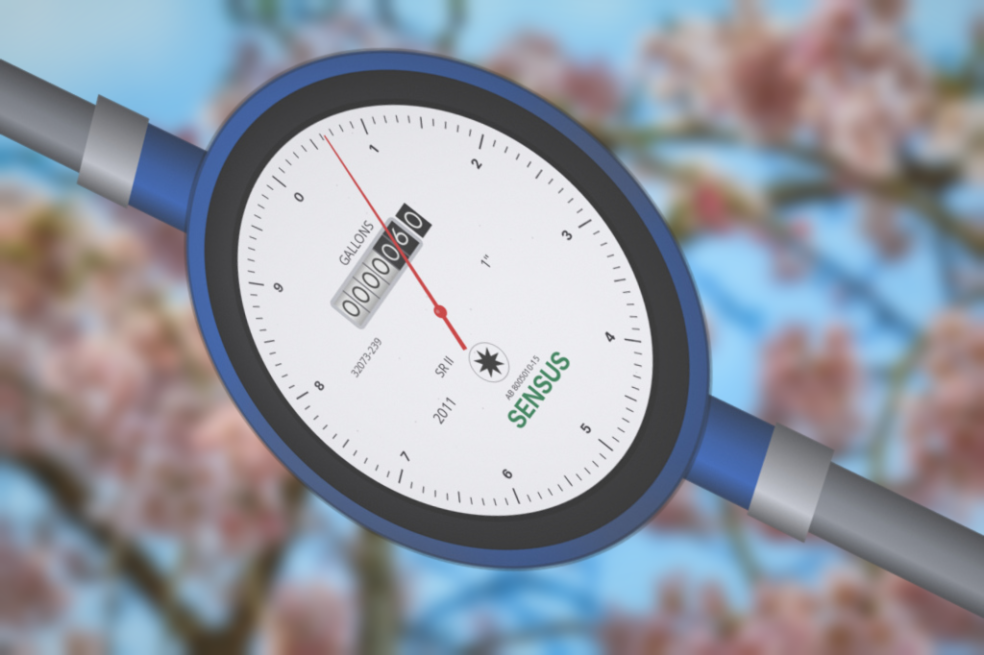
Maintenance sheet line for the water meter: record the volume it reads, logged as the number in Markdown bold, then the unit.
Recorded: **60.6** gal
